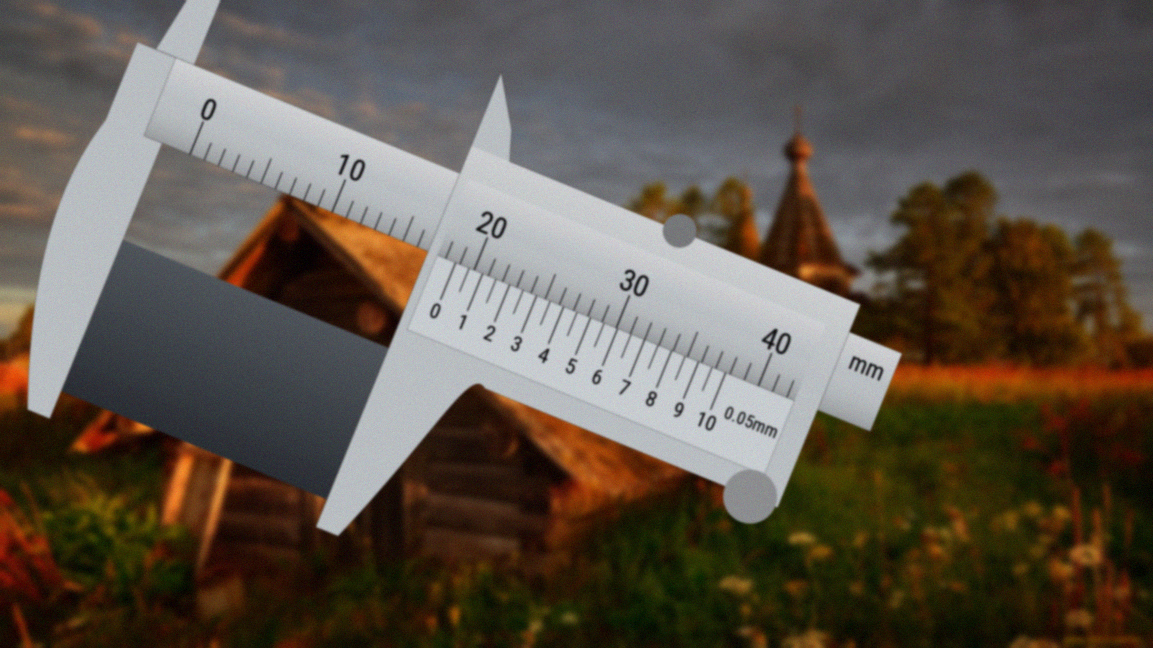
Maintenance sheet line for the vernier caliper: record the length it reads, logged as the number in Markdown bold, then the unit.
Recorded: **18.7** mm
